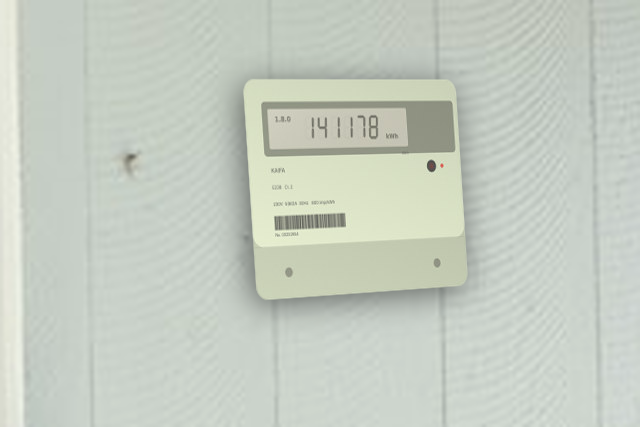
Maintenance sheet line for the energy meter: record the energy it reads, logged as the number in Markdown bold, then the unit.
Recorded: **141178** kWh
